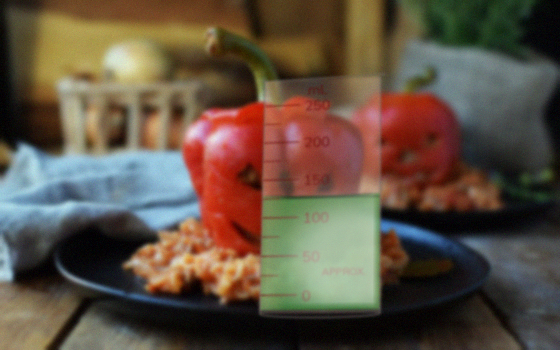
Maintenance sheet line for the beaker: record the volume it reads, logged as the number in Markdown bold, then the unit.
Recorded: **125** mL
